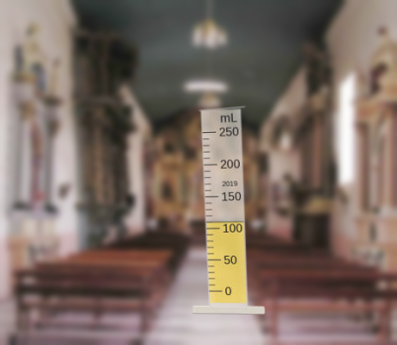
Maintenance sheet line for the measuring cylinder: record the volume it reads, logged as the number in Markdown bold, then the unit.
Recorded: **110** mL
